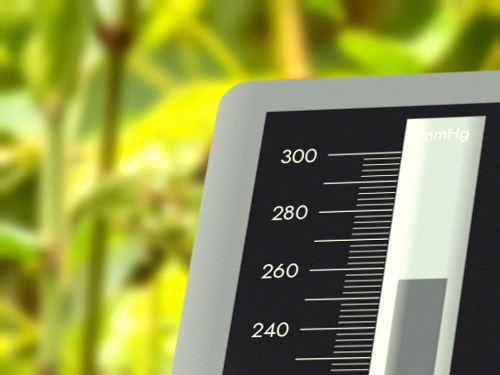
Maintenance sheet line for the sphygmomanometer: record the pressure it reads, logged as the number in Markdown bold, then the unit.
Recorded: **256** mmHg
